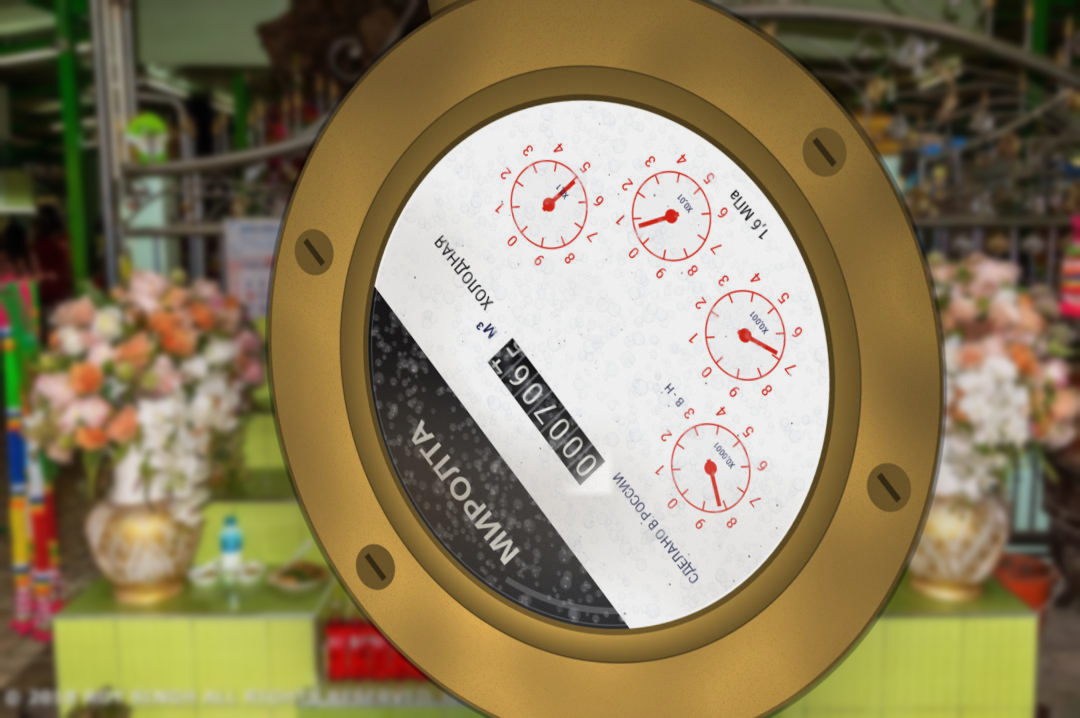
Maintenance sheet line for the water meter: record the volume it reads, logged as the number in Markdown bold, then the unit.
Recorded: **7064.5068** m³
